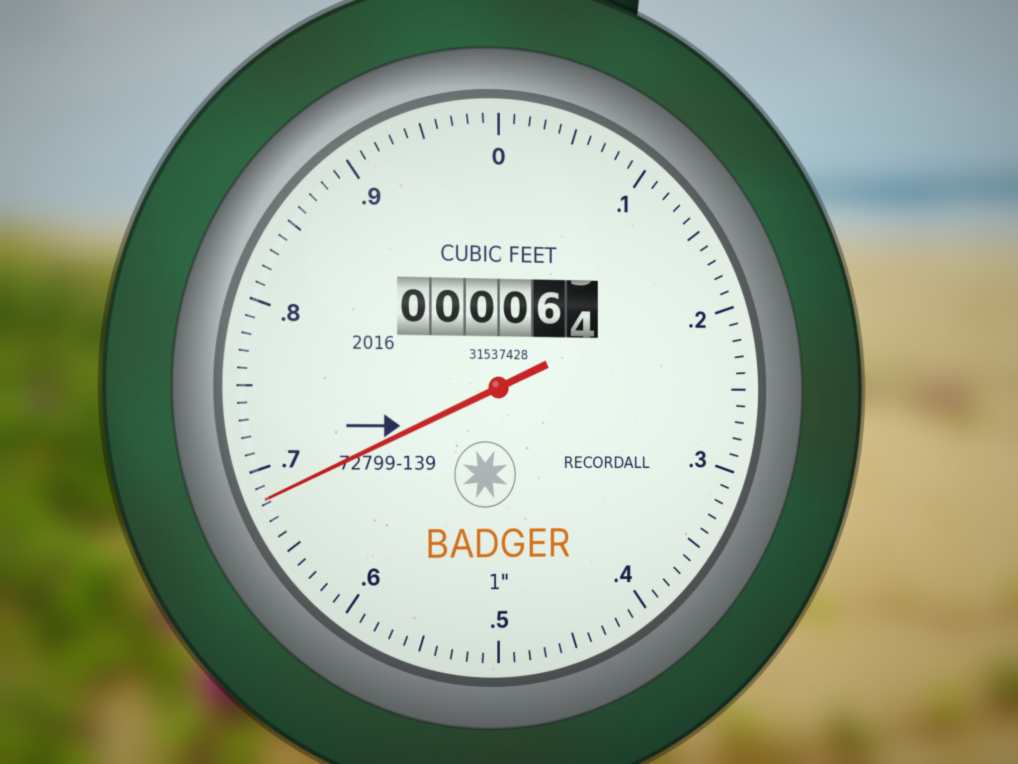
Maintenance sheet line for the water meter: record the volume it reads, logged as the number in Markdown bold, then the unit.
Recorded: **63.68** ft³
